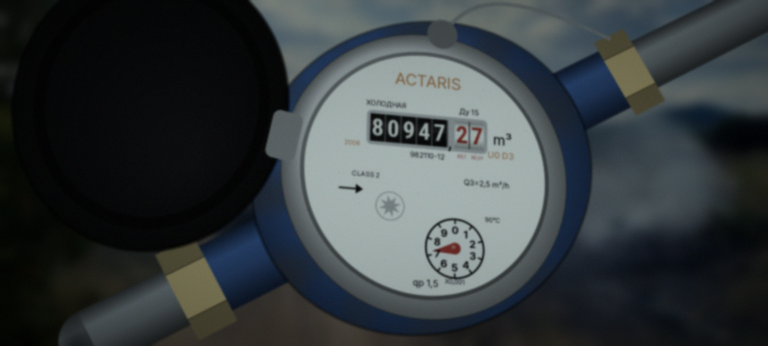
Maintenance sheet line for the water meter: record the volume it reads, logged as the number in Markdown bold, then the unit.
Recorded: **80947.277** m³
